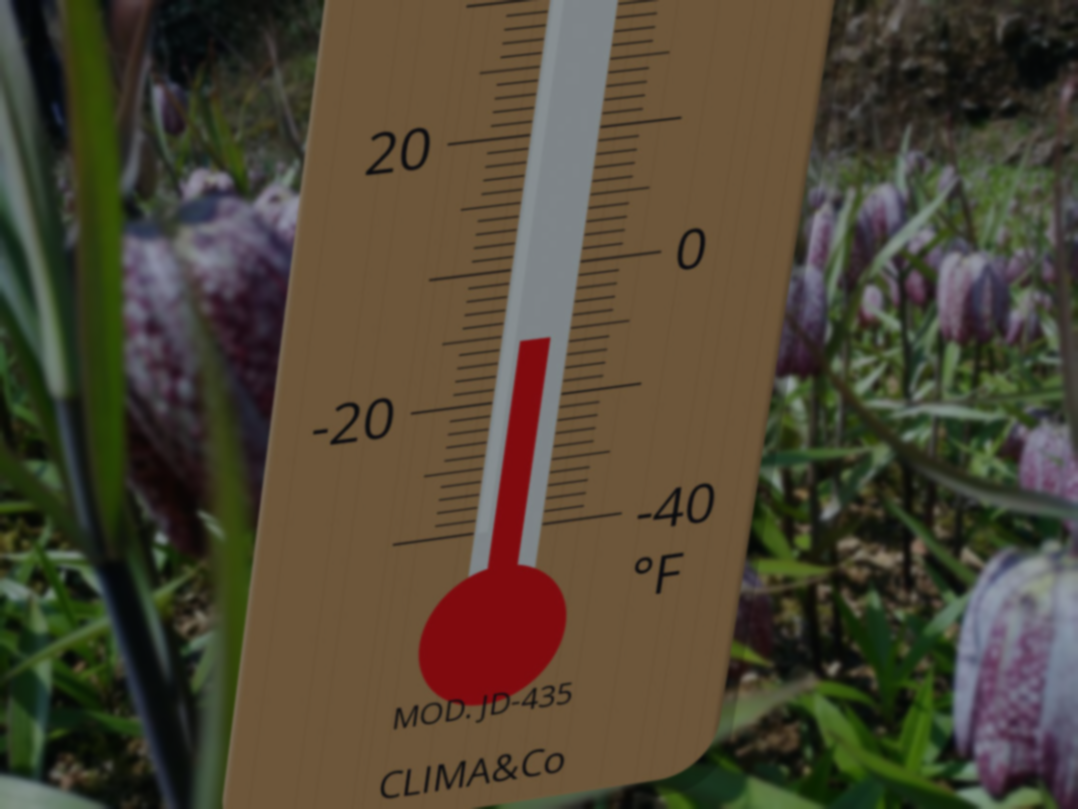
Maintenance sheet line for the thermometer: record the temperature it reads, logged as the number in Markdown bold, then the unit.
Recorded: **-11** °F
